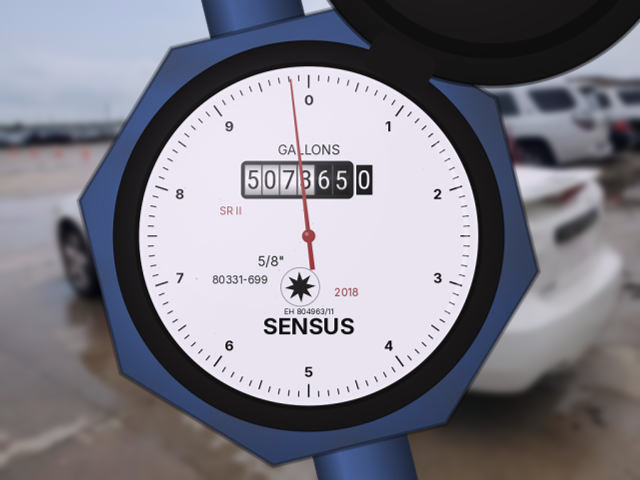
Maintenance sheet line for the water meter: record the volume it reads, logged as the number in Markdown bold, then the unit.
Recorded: **5073649.8** gal
